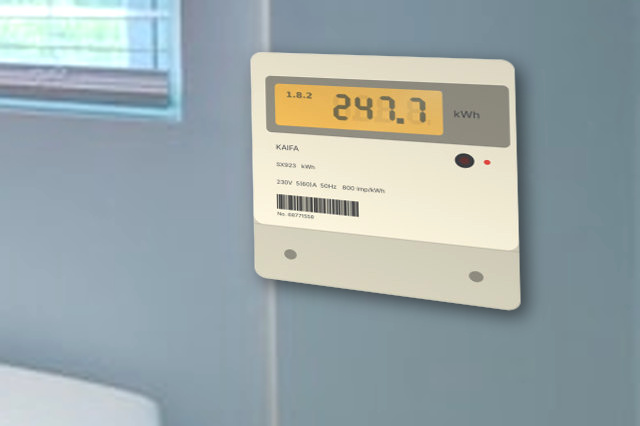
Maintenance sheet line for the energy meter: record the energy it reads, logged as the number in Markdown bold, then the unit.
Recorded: **247.7** kWh
